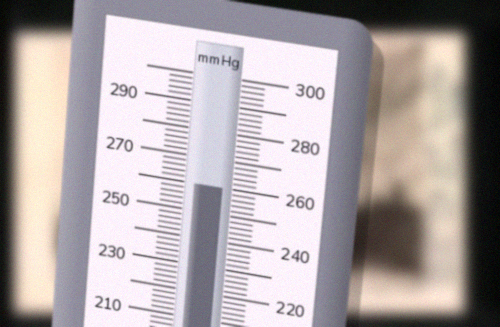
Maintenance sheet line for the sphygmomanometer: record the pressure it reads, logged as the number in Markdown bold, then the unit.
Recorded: **260** mmHg
